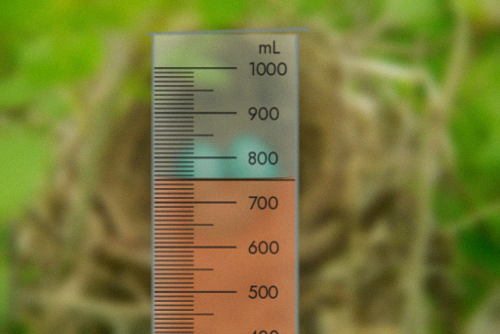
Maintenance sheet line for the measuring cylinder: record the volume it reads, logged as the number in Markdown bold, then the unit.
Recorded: **750** mL
